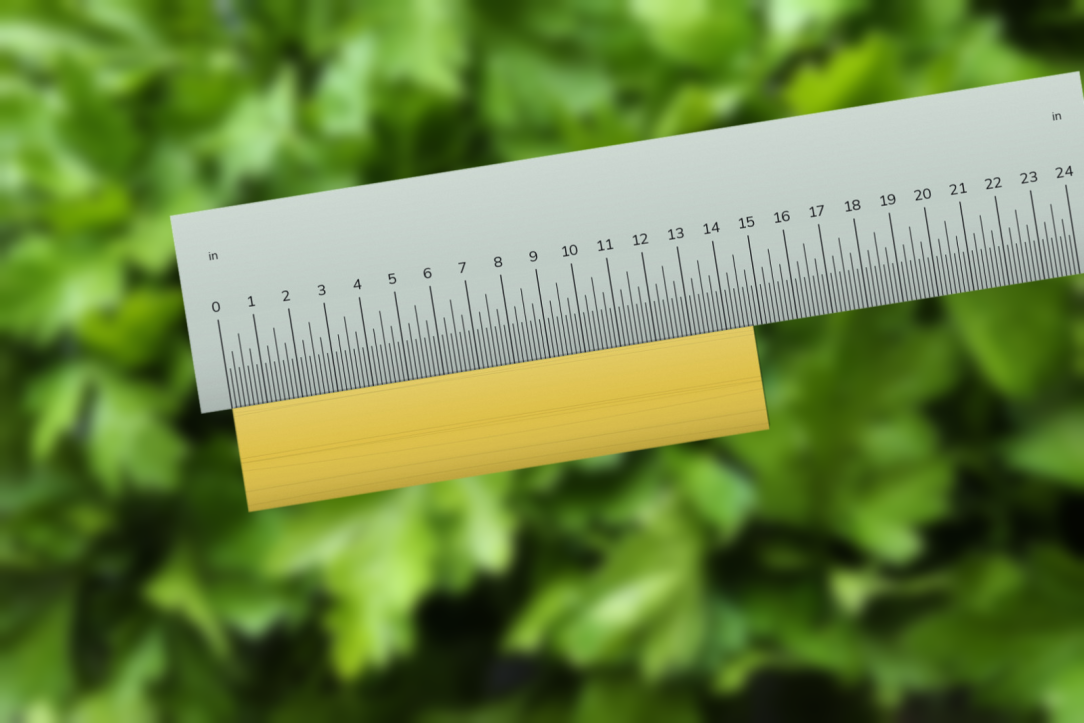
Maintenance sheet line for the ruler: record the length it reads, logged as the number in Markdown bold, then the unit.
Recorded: **14.75** in
